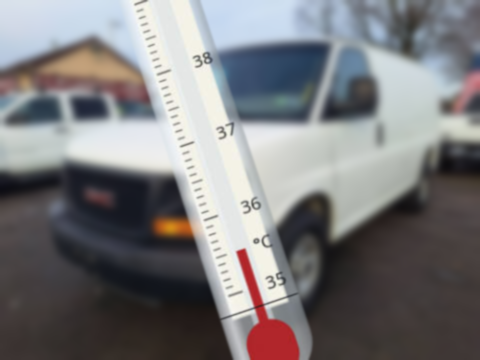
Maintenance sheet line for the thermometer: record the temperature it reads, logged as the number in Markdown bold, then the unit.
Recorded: **35.5** °C
